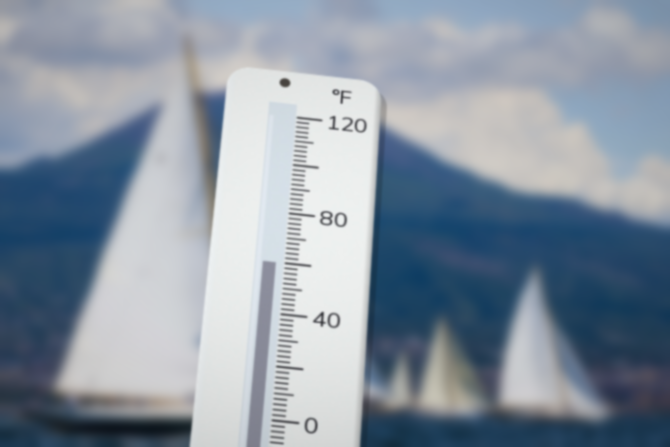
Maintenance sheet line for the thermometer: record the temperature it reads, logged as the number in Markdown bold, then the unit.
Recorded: **60** °F
